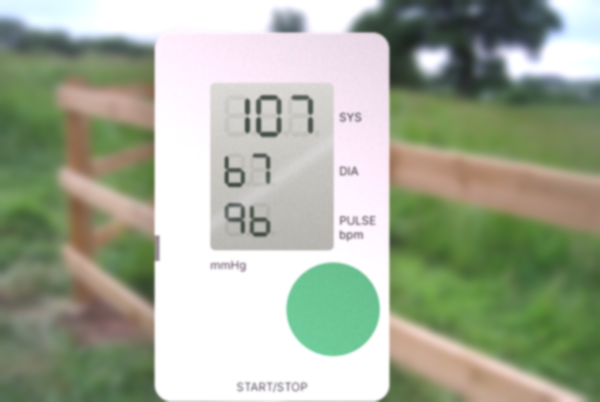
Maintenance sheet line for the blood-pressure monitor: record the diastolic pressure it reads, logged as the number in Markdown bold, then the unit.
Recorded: **67** mmHg
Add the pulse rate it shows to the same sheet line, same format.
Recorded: **96** bpm
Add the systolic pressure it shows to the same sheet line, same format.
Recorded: **107** mmHg
